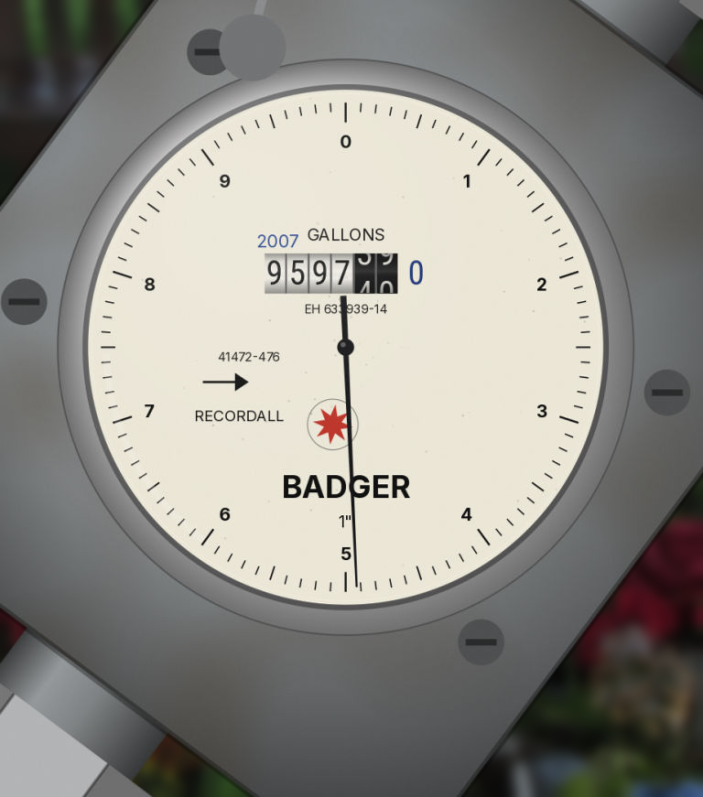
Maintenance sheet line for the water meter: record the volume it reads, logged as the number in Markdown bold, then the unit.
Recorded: **9597394.9** gal
